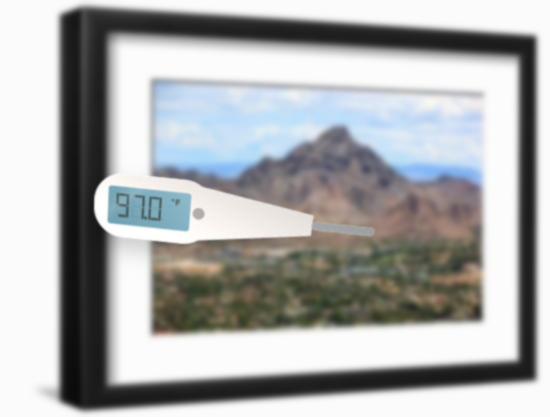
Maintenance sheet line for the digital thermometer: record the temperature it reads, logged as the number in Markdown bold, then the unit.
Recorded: **97.0** °F
